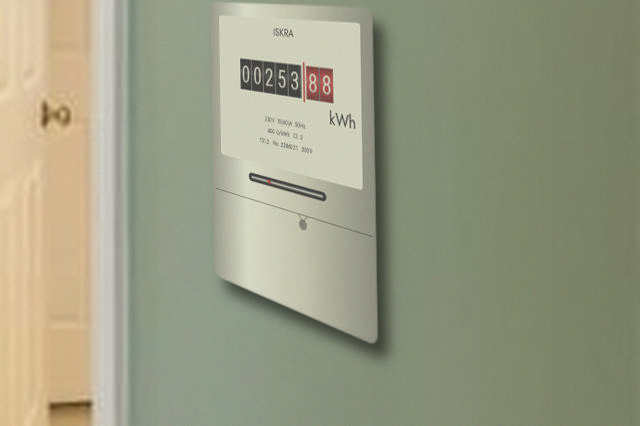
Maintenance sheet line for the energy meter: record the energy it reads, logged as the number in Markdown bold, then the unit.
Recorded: **253.88** kWh
